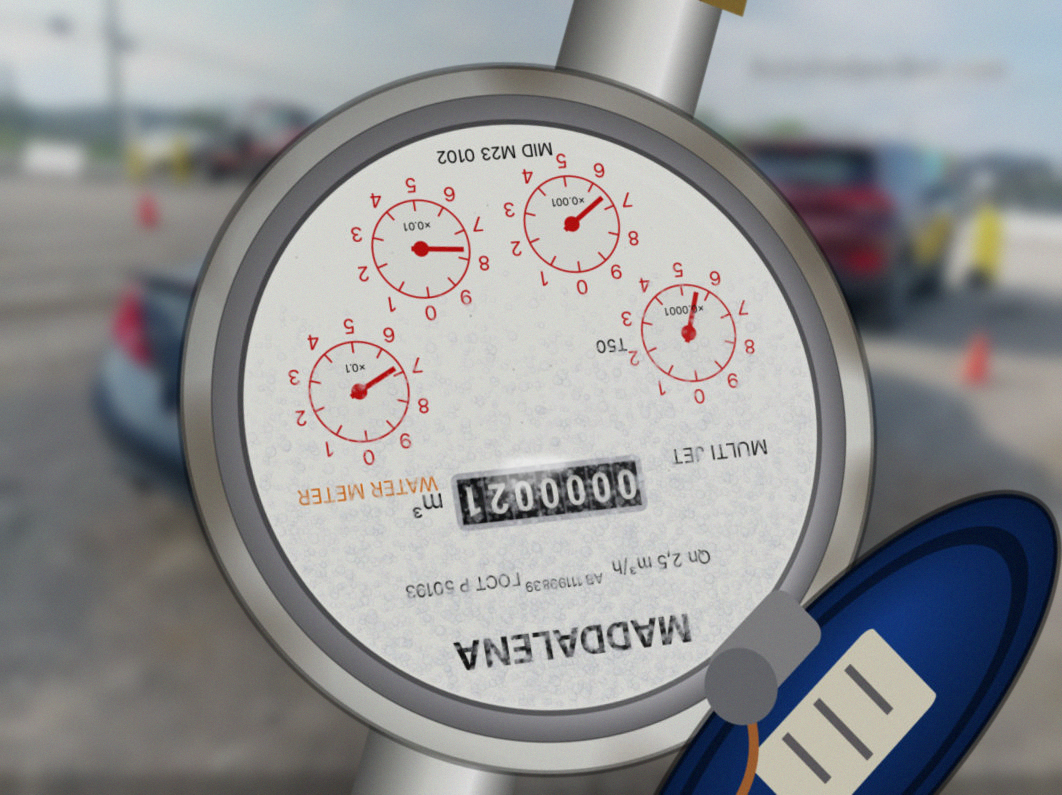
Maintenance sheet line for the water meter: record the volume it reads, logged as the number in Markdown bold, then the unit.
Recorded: **21.6765** m³
